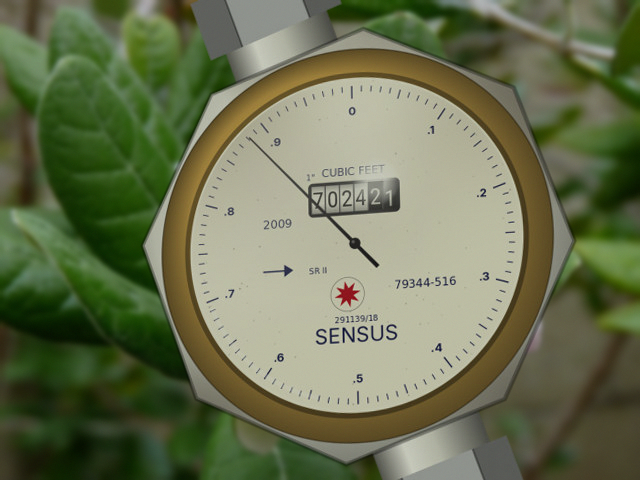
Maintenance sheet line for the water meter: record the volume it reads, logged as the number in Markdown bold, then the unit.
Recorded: **702420.88** ft³
